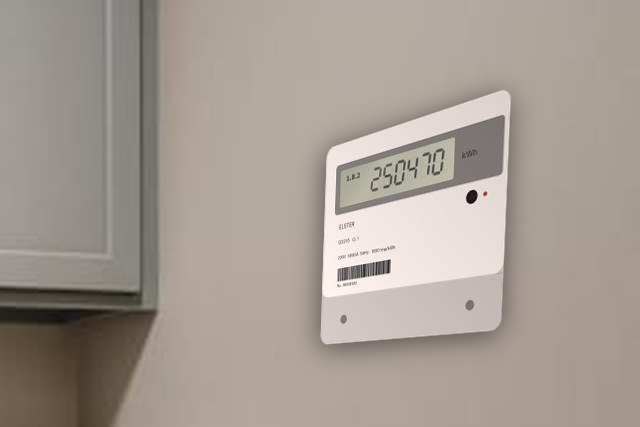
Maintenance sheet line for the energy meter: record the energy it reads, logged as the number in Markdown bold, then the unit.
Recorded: **250470** kWh
